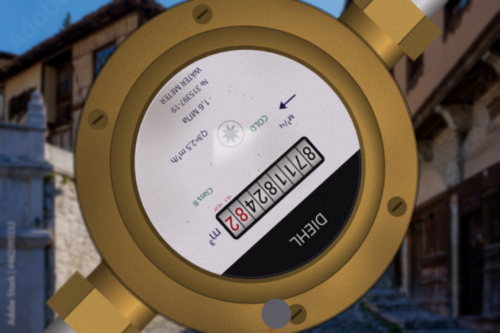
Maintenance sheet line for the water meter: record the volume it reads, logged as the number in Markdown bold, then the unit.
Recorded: **8711824.82** m³
